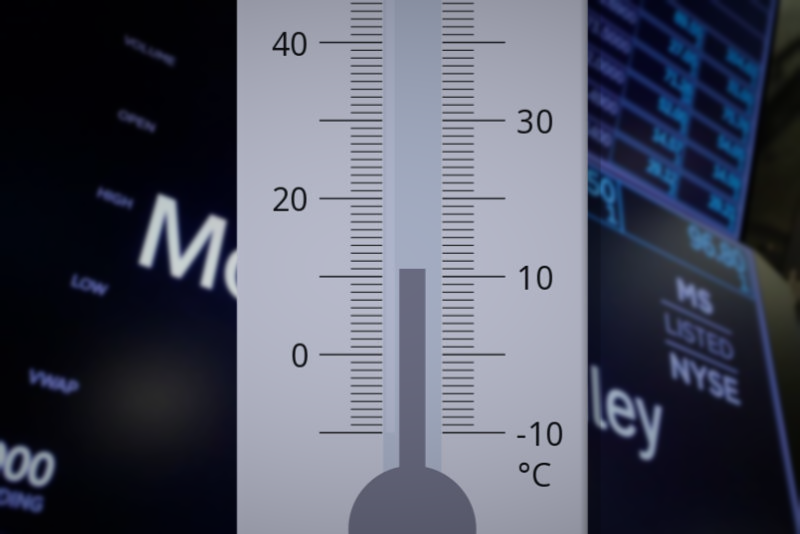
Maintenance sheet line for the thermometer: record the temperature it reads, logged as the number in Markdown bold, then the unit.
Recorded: **11** °C
